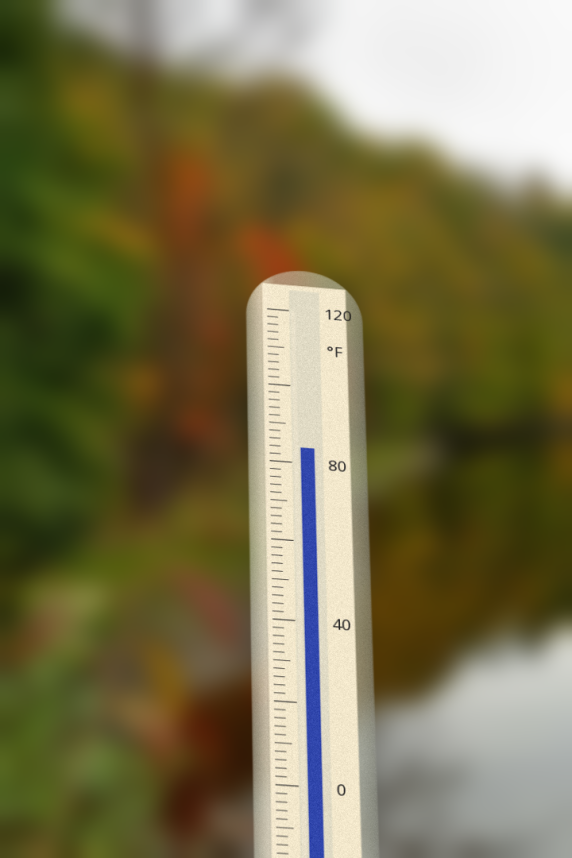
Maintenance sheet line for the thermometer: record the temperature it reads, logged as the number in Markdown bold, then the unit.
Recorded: **84** °F
